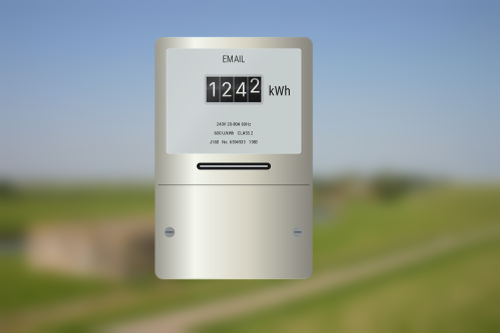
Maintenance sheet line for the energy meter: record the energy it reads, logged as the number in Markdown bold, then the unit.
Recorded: **1242** kWh
